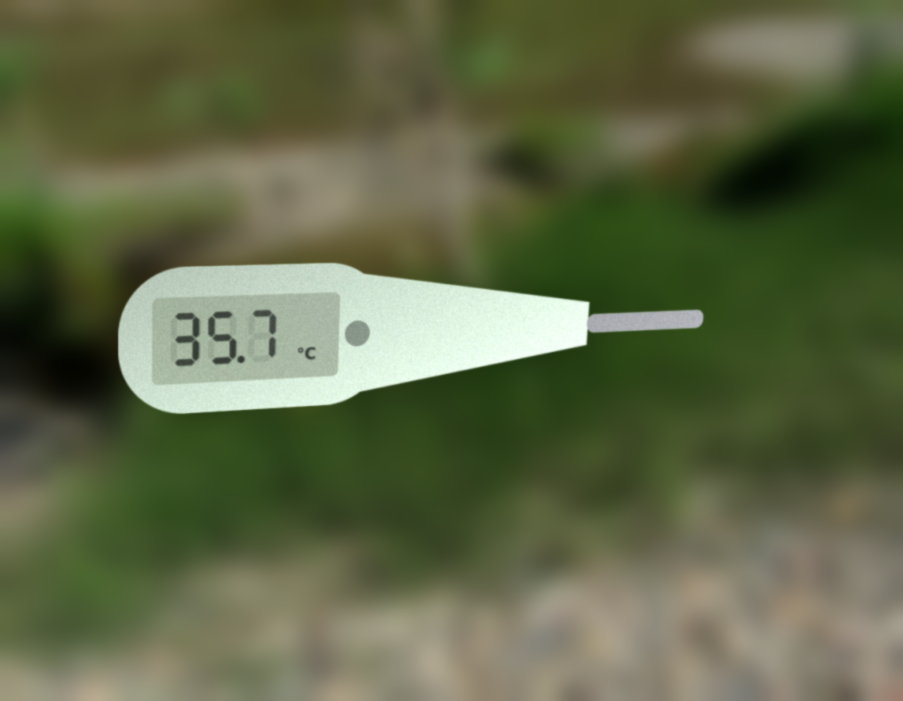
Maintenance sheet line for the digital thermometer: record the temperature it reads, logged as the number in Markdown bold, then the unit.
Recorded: **35.7** °C
